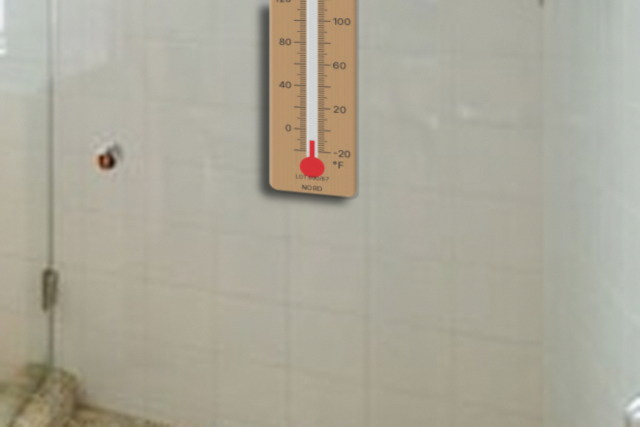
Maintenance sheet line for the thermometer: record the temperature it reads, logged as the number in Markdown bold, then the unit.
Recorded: **-10** °F
